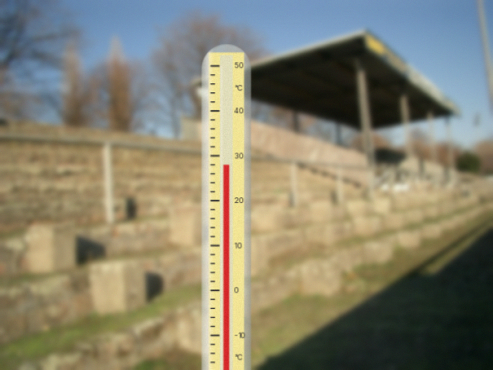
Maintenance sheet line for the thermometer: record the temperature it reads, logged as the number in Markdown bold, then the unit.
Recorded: **28** °C
